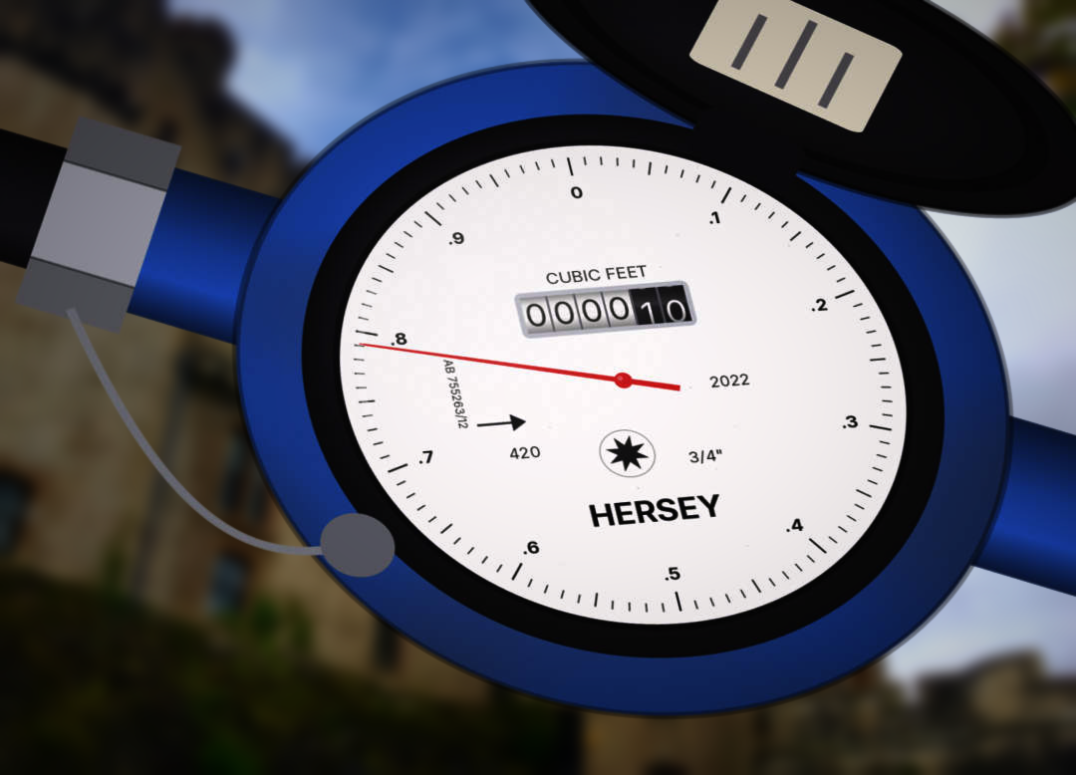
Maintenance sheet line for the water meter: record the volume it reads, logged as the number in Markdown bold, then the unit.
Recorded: **9.79** ft³
